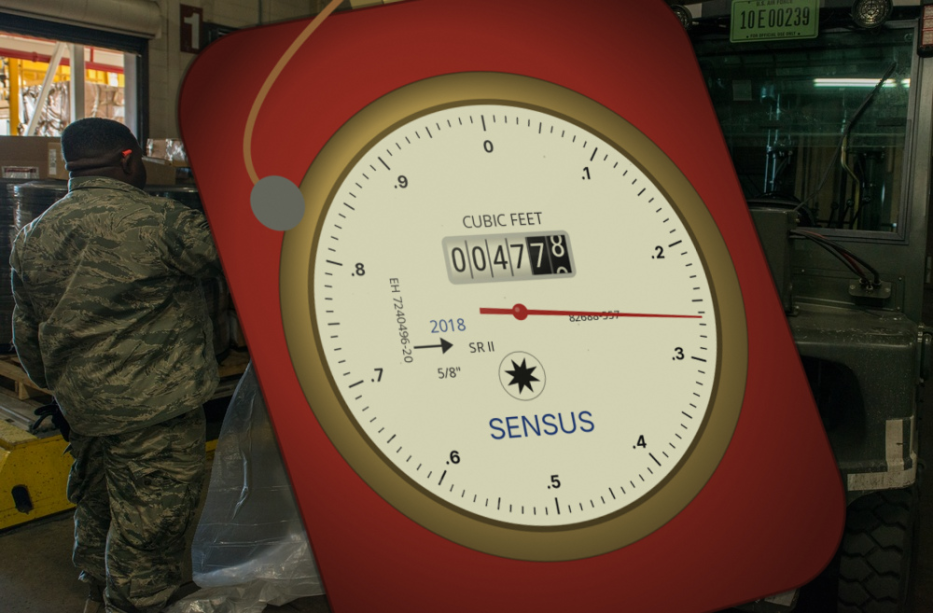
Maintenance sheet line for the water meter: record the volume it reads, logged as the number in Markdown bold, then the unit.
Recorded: **4778.26** ft³
